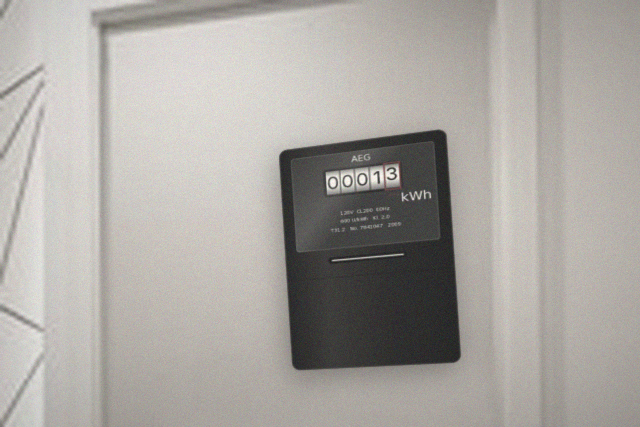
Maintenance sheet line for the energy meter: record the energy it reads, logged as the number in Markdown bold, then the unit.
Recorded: **1.3** kWh
